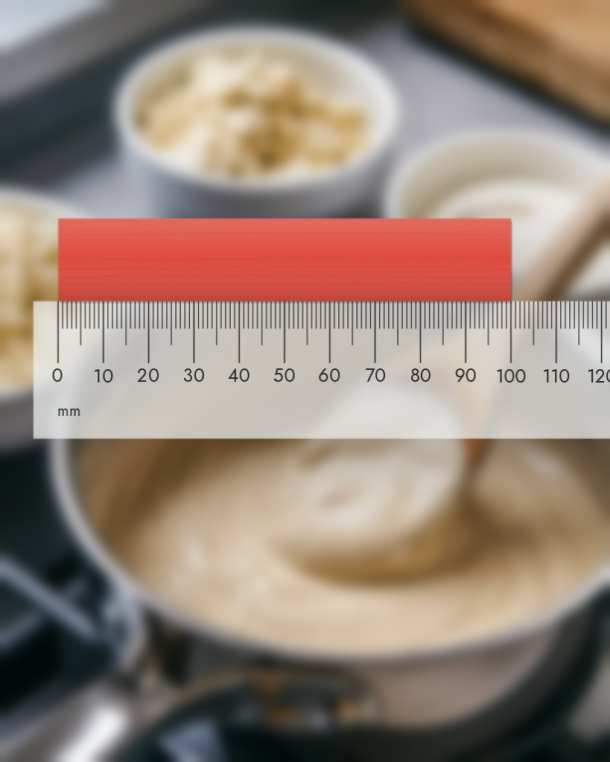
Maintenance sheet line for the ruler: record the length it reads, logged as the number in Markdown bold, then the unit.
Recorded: **100** mm
